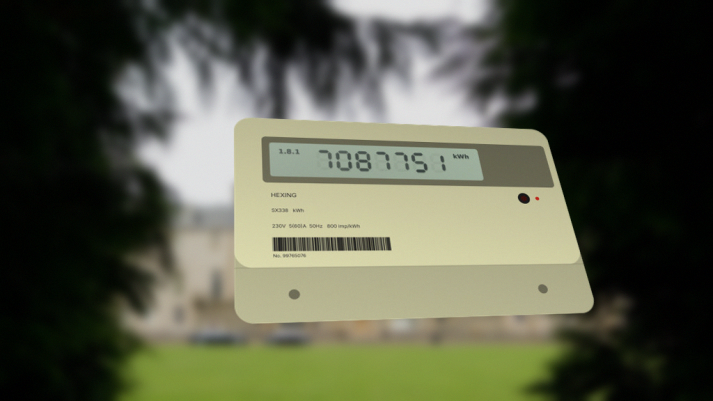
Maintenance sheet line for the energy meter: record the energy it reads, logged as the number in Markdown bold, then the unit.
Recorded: **7087751** kWh
